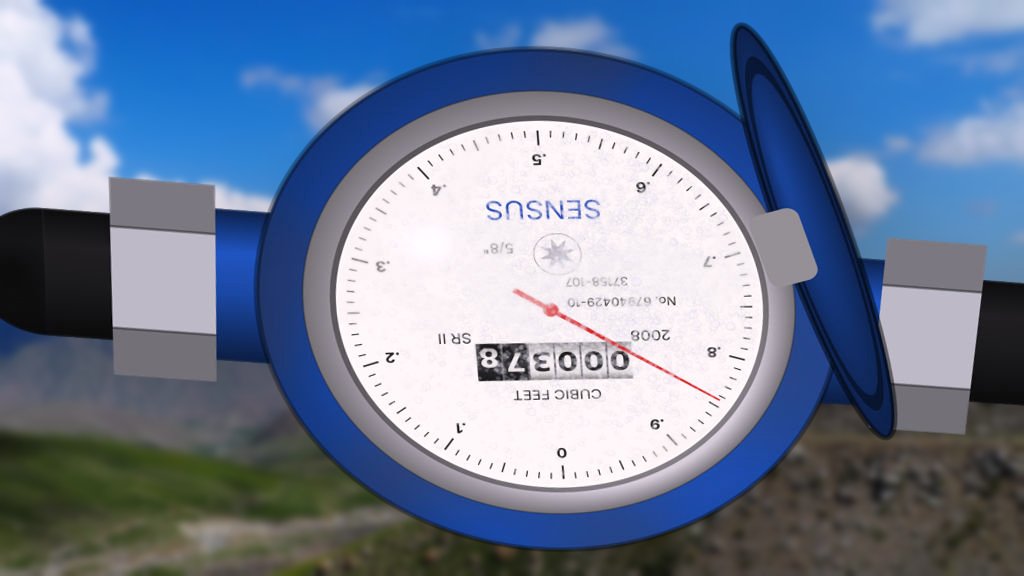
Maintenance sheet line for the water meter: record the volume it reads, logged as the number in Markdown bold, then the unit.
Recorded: **377.84** ft³
